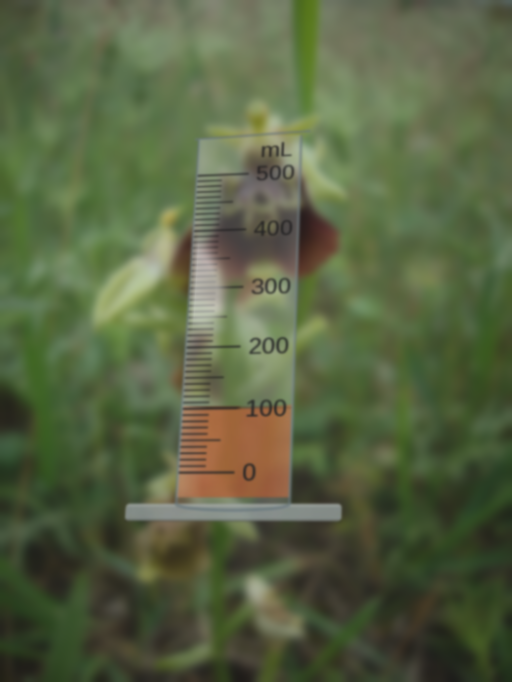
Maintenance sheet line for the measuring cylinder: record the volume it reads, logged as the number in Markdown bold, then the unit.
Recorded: **100** mL
